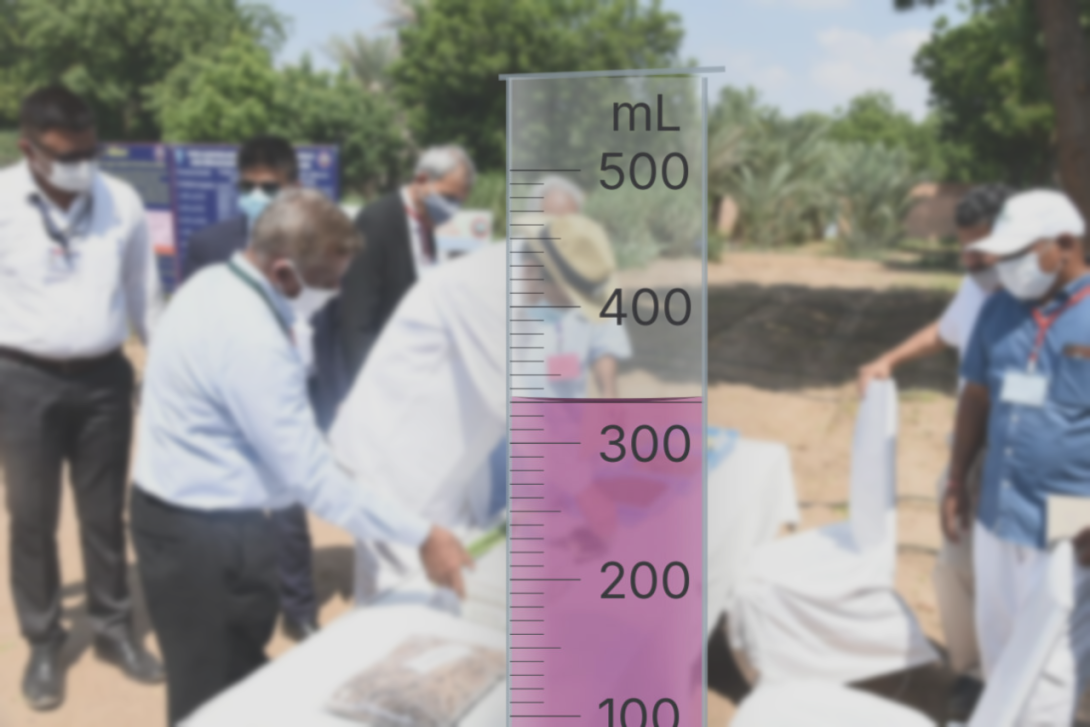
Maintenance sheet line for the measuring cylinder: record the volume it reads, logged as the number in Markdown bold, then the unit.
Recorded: **330** mL
